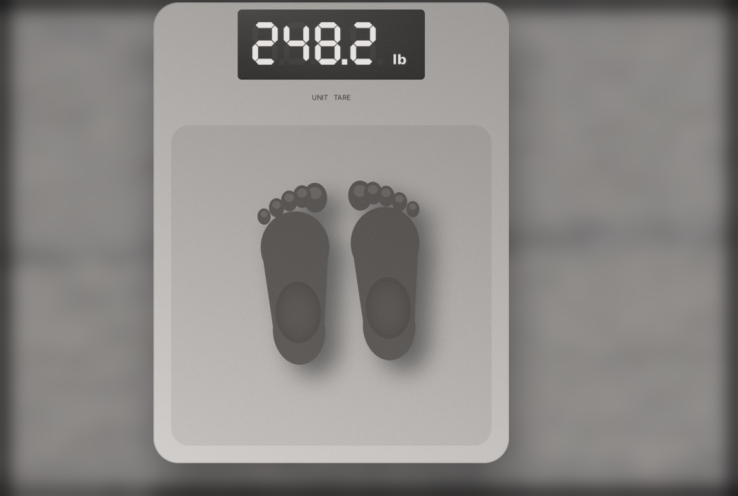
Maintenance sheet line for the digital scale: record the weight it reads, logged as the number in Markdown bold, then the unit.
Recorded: **248.2** lb
